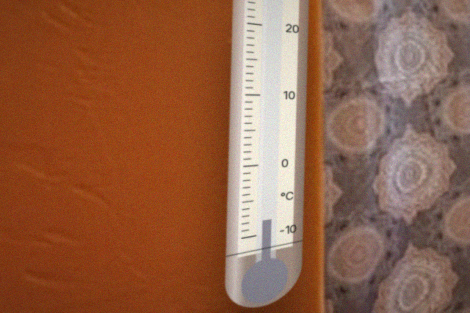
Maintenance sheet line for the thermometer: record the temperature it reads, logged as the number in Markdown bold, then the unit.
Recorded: **-8** °C
